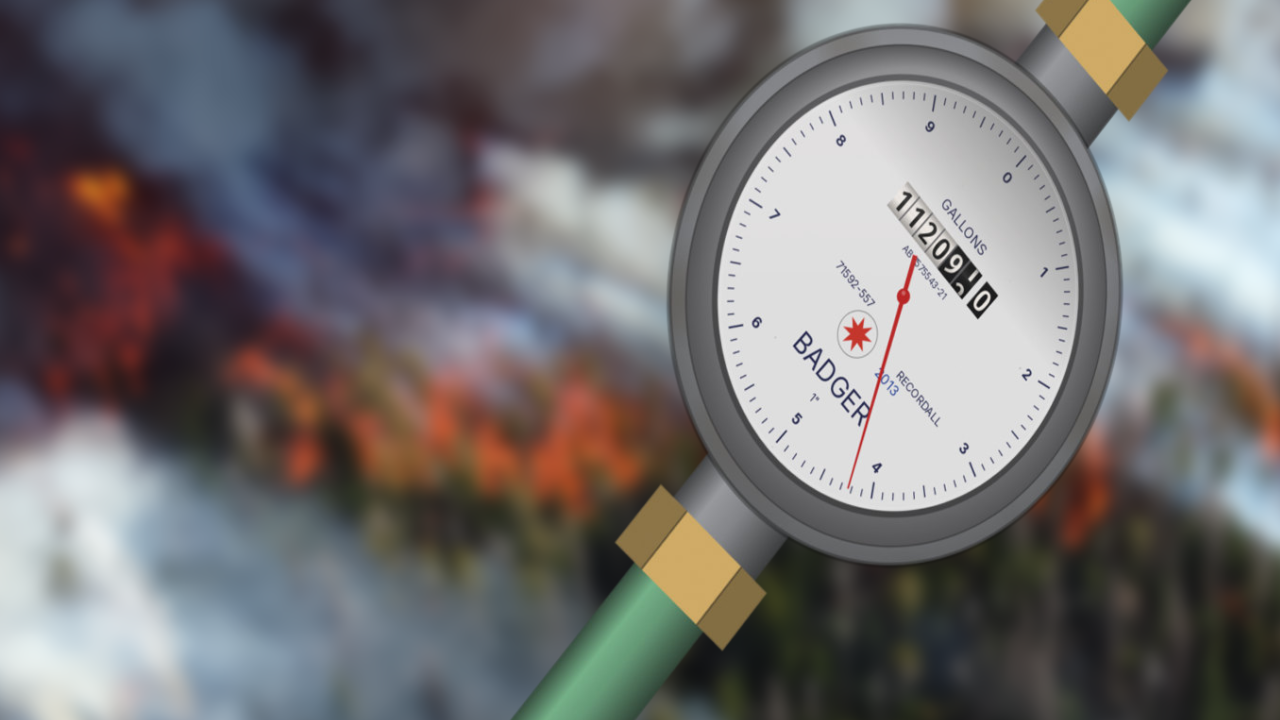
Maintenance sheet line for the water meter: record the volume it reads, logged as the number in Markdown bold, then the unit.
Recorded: **1120914.2** gal
